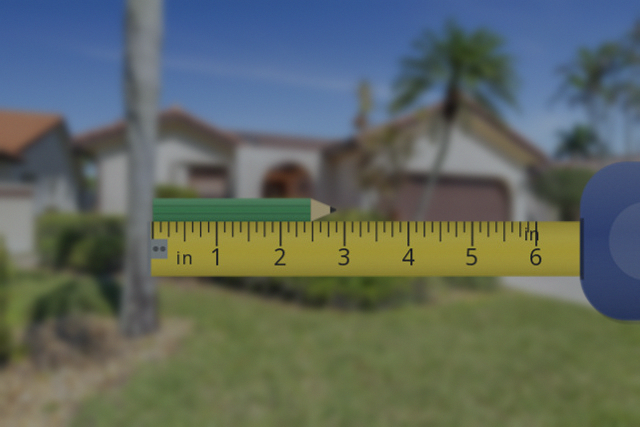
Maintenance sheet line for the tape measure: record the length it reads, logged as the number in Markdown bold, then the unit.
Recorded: **2.875** in
